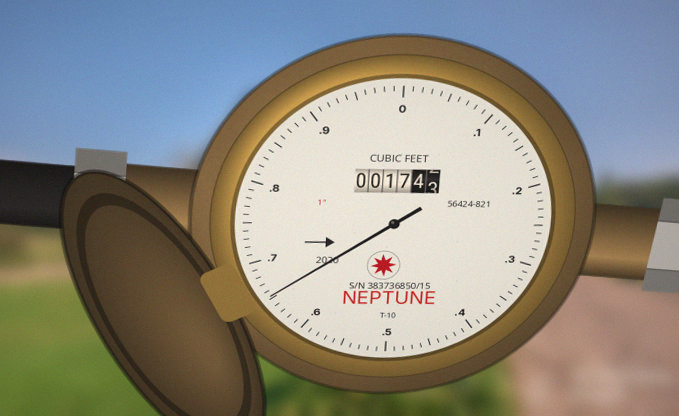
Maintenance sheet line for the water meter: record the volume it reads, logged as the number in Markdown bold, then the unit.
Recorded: **1742.65** ft³
